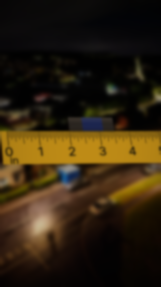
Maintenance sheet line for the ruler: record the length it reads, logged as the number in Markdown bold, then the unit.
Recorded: **1.5** in
